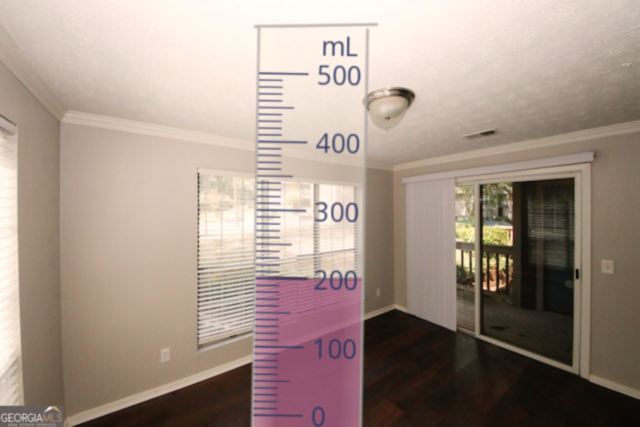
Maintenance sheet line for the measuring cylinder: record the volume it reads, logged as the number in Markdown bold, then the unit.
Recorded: **200** mL
